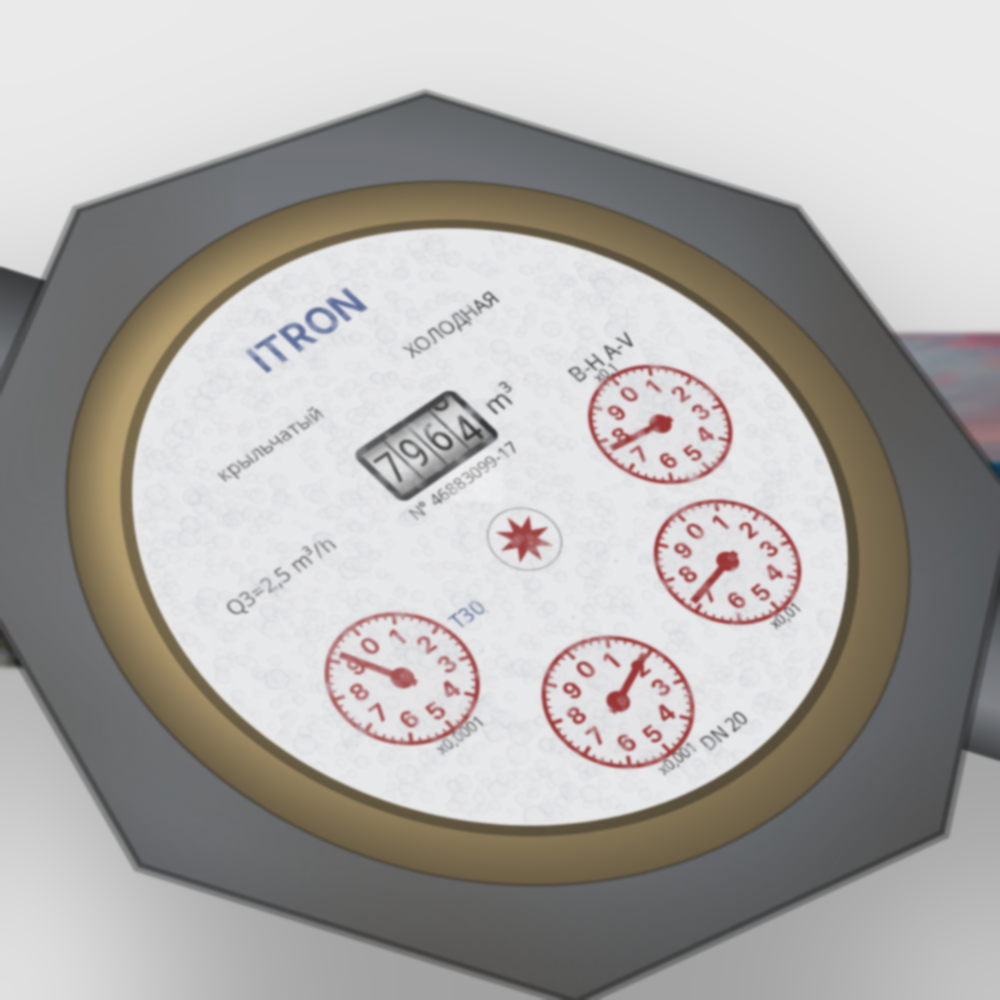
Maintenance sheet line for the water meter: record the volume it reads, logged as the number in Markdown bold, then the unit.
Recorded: **7963.7719** m³
